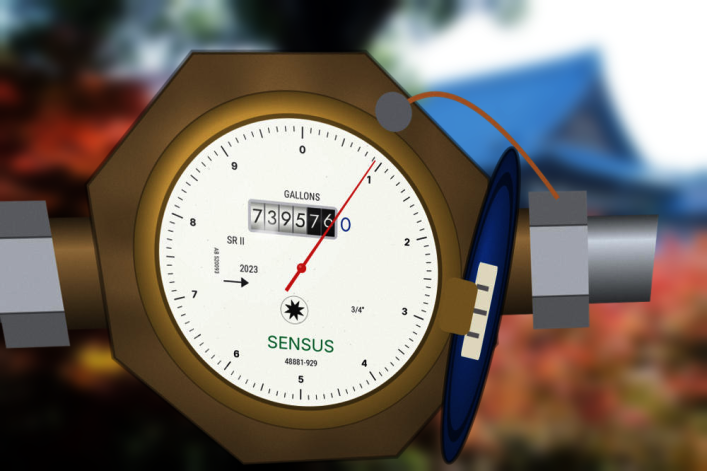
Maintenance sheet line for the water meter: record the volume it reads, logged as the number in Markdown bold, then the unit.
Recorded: **7395760.9** gal
